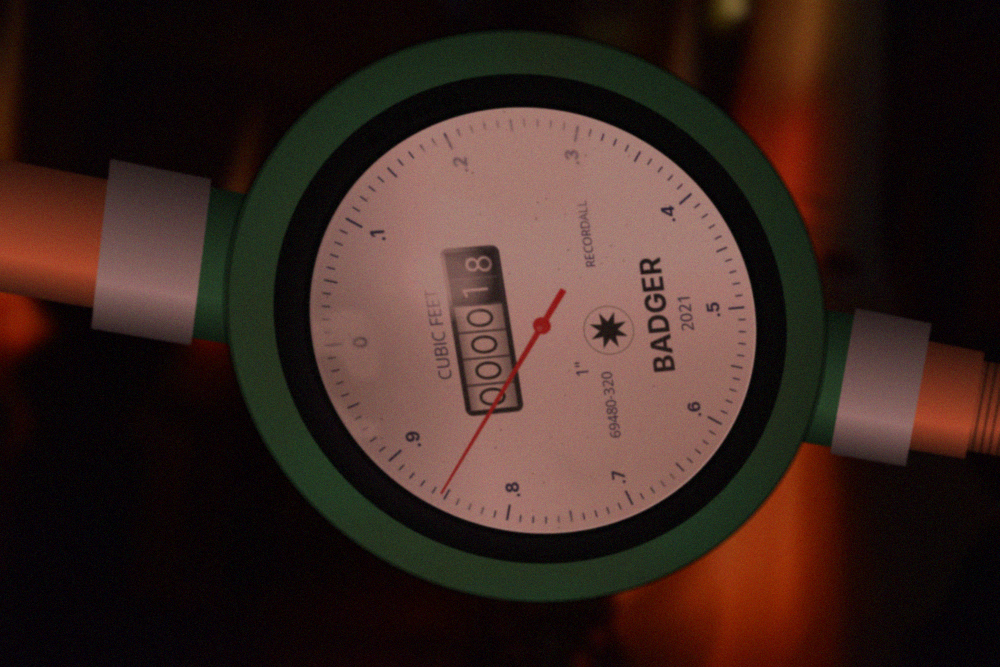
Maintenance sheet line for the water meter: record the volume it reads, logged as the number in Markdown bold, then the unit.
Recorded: **17.85** ft³
